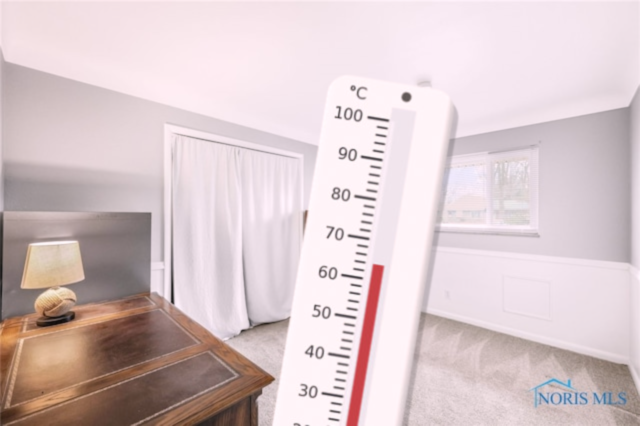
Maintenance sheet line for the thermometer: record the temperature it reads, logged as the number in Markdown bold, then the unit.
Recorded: **64** °C
